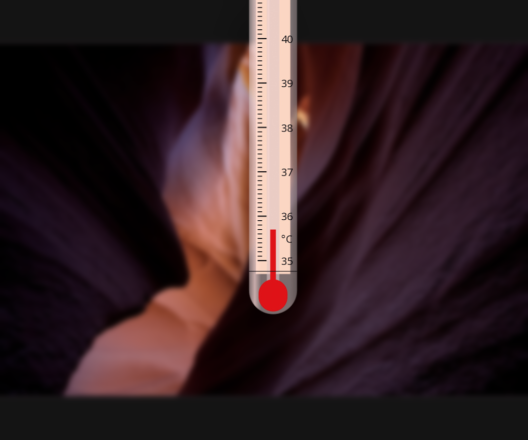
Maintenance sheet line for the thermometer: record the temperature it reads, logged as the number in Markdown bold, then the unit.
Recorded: **35.7** °C
